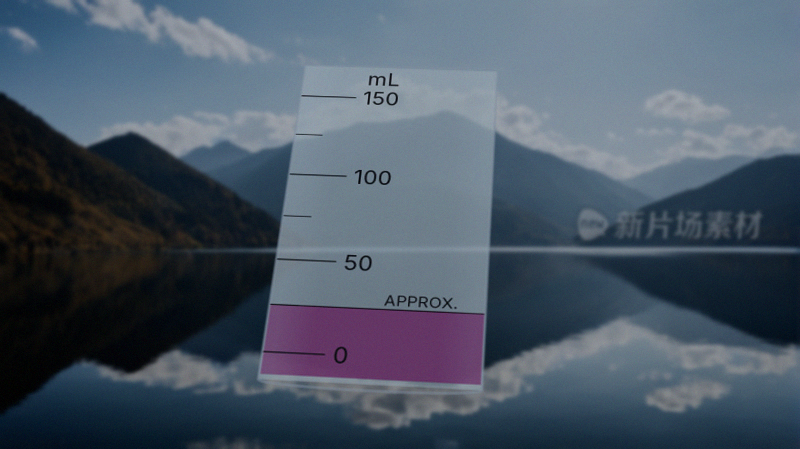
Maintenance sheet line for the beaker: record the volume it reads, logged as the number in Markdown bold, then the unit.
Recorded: **25** mL
